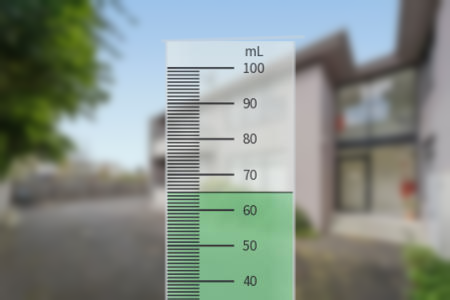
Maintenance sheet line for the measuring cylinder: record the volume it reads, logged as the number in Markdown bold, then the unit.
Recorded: **65** mL
